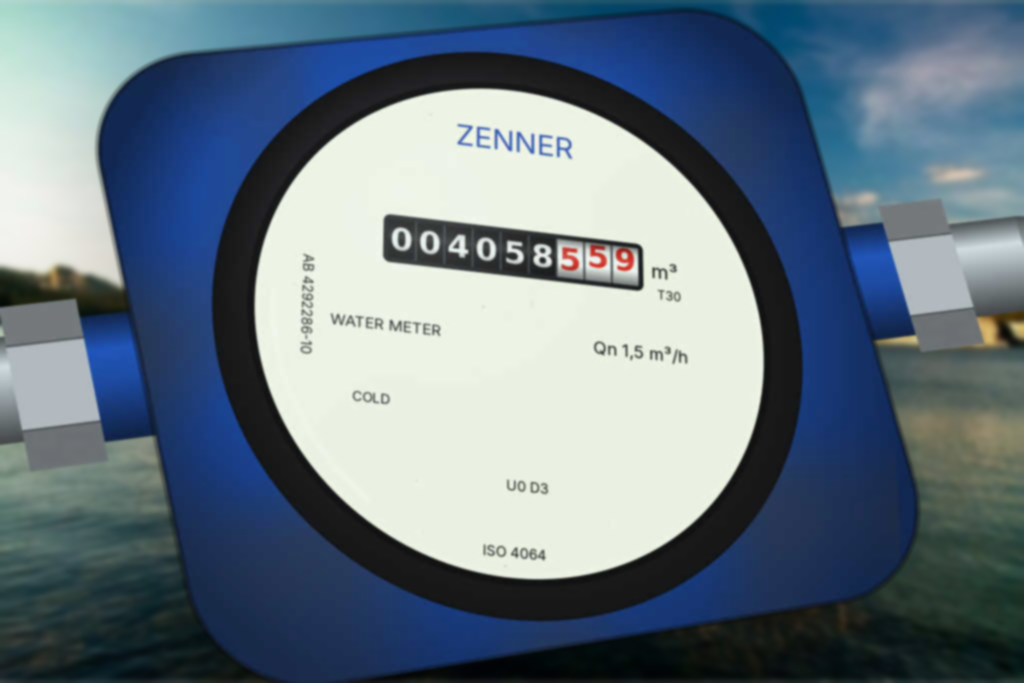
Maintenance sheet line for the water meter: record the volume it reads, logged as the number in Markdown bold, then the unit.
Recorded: **4058.559** m³
